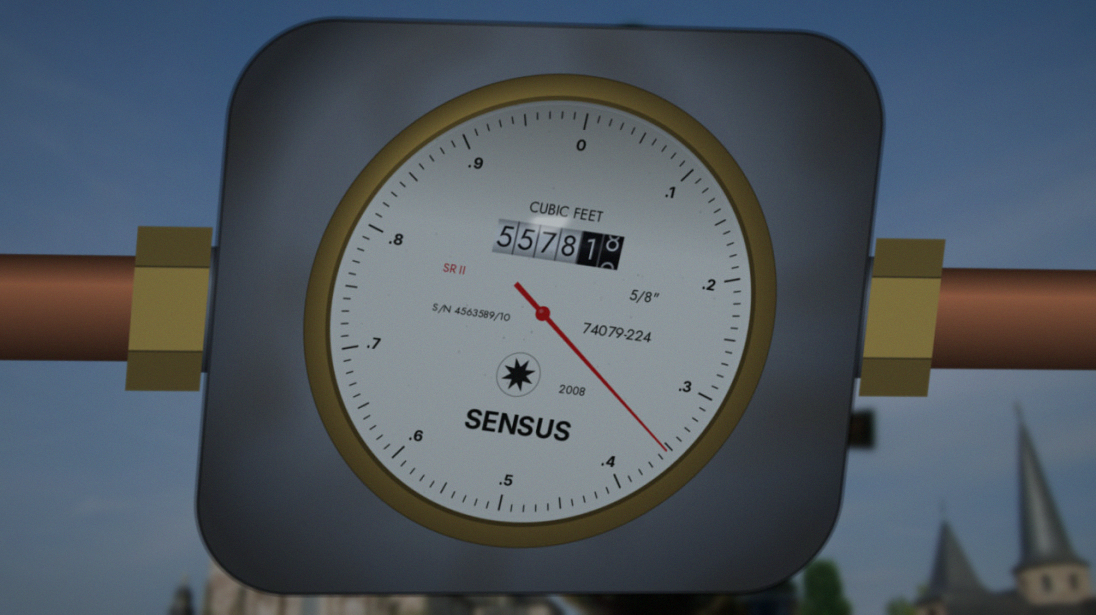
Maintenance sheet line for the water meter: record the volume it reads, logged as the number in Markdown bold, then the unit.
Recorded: **557818.35** ft³
